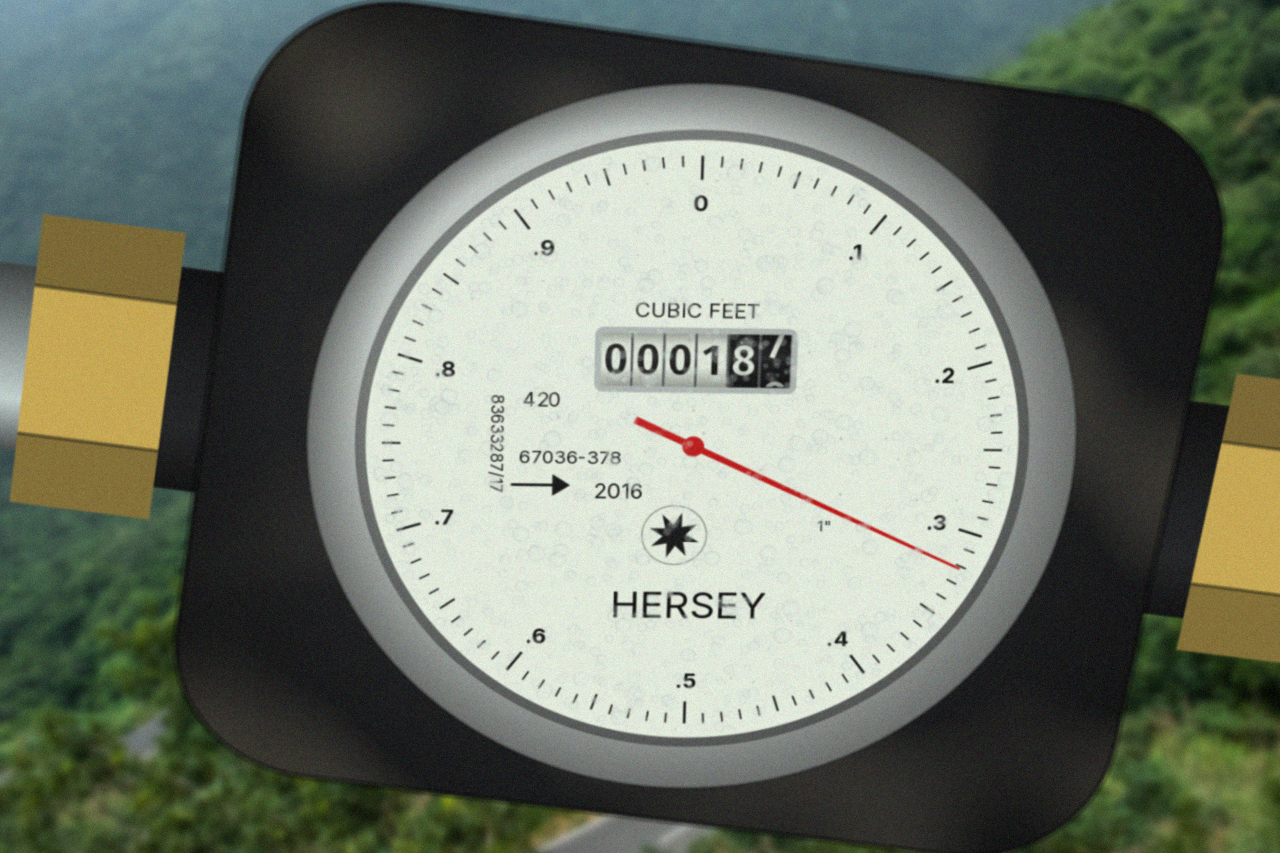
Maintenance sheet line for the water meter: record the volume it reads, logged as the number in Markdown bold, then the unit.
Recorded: **187.32** ft³
